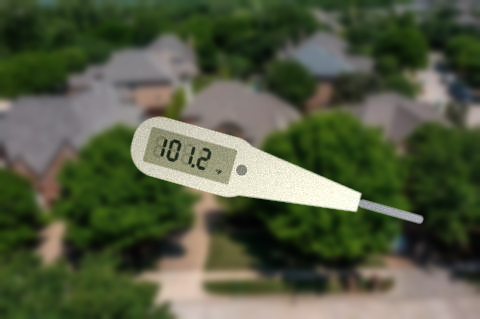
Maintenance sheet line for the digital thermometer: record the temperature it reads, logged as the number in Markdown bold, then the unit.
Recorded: **101.2** °F
